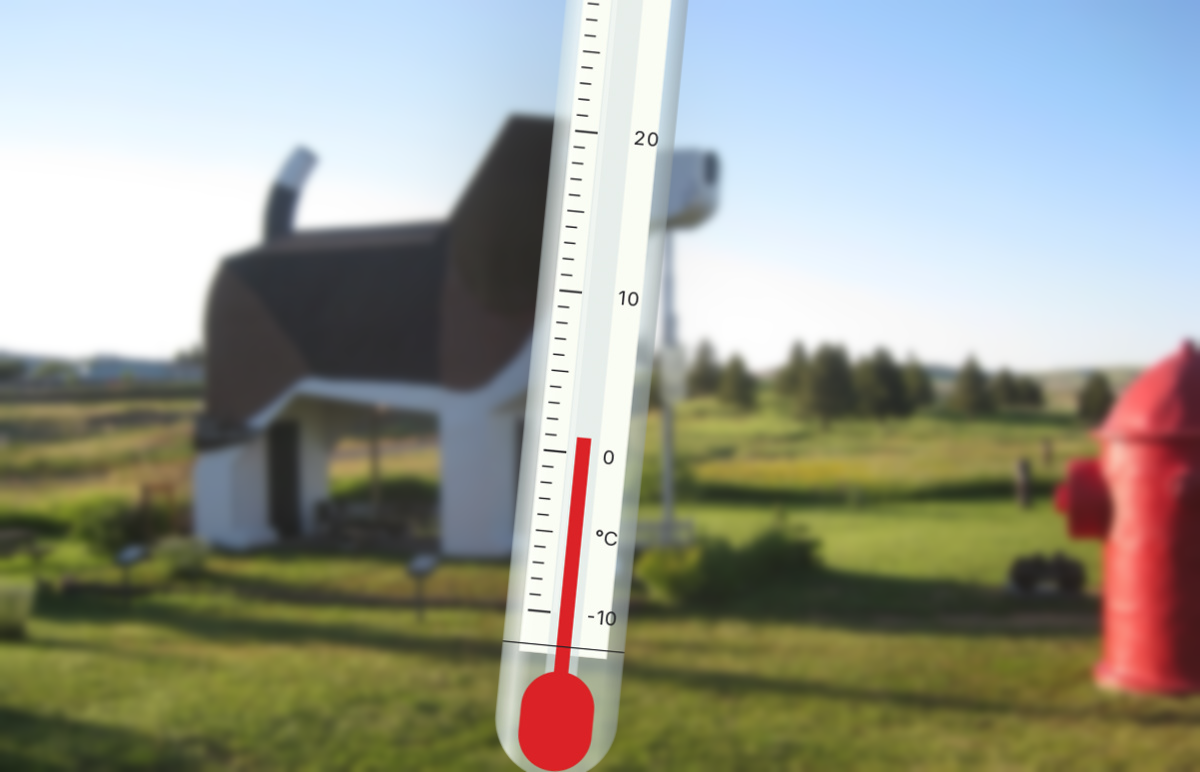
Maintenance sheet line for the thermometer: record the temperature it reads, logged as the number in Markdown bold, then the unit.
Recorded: **1** °C
